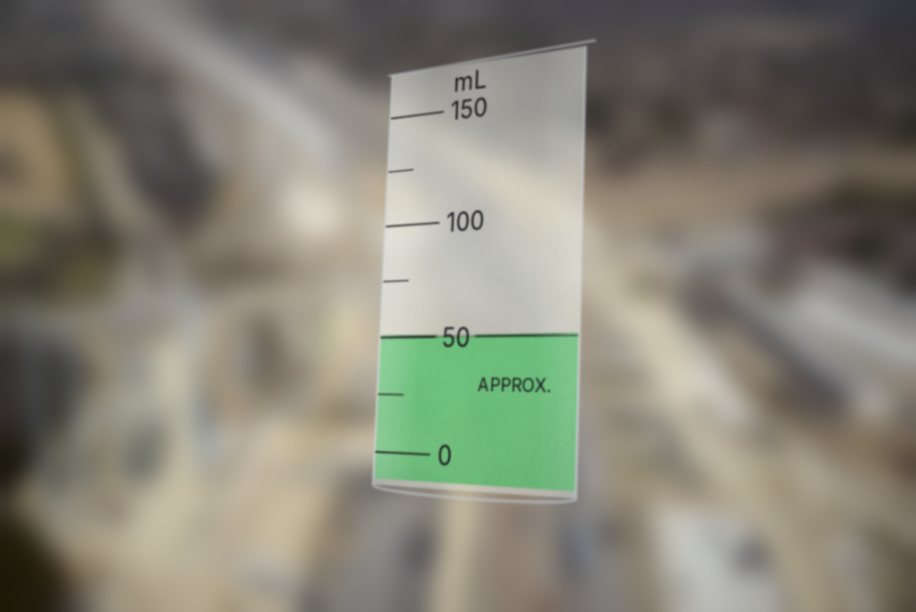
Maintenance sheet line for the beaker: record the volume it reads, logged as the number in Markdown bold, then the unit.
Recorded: **50** mL
